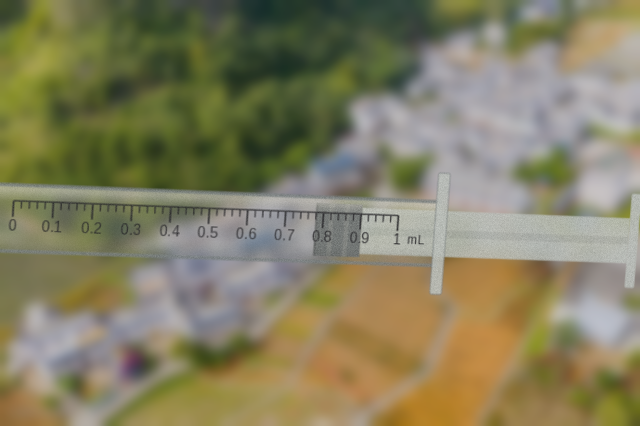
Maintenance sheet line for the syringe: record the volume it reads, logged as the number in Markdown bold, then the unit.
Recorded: **0.78** mL
